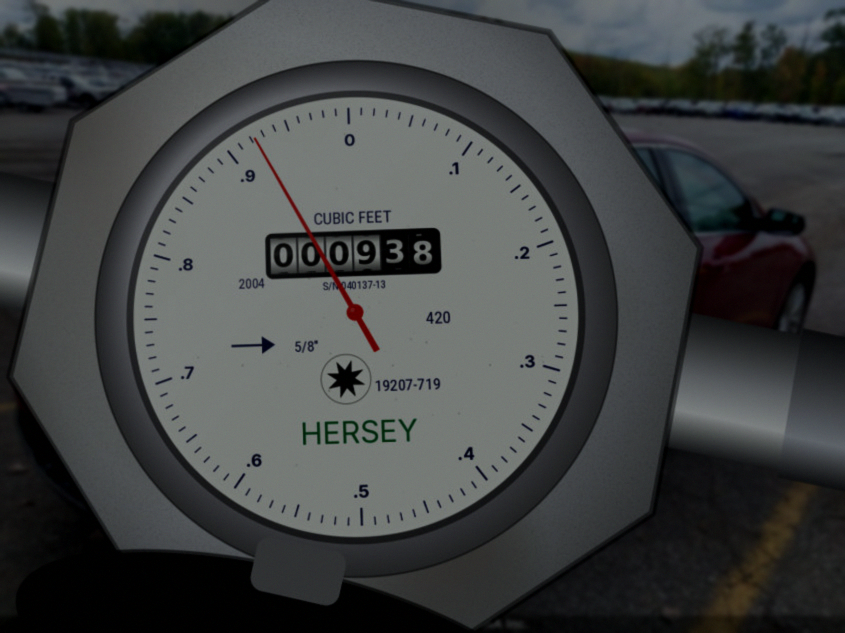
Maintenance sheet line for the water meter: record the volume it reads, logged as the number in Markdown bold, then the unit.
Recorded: **937.92** ft³
